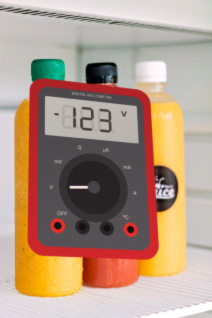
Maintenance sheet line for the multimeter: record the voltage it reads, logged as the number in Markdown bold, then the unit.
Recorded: **-123** V
